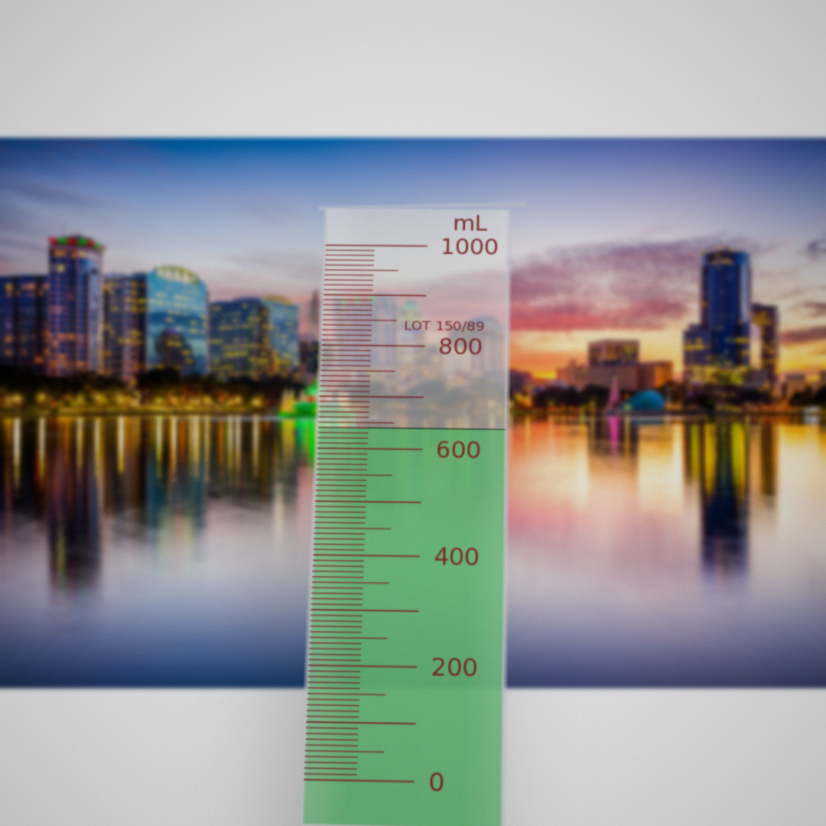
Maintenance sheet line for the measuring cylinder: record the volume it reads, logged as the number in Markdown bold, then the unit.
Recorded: **640** mL
